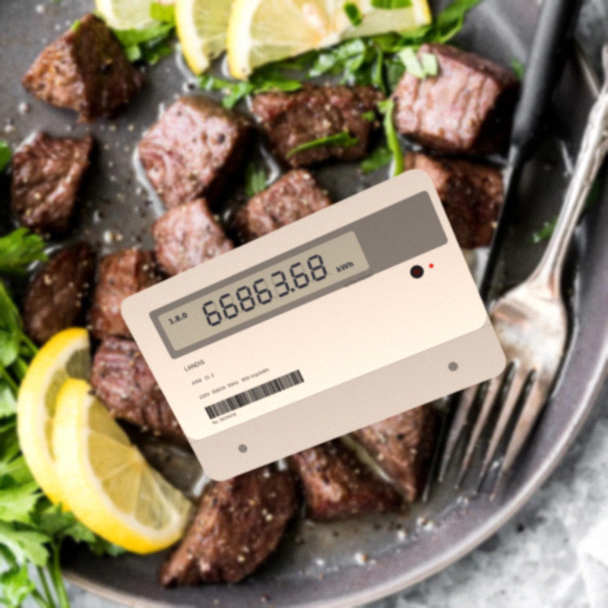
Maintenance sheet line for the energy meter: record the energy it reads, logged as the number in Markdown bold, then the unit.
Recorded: **66863.68** kWh
